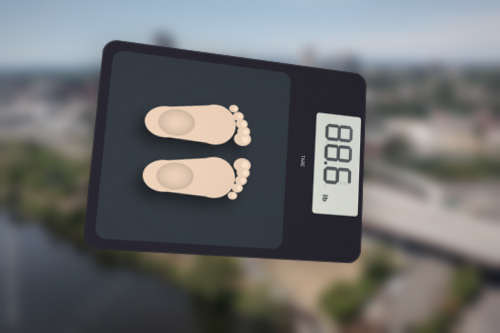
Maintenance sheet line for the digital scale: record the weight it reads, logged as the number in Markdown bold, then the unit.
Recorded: **88.6** lb
